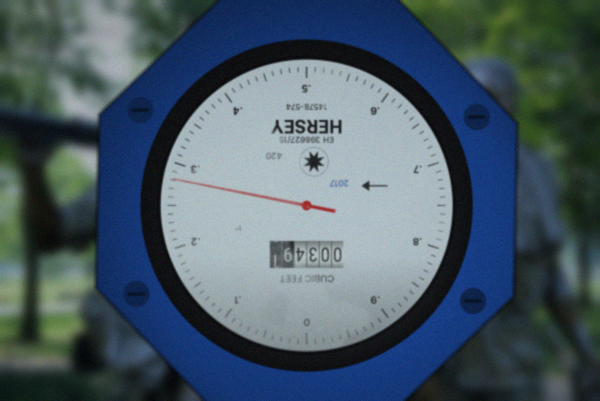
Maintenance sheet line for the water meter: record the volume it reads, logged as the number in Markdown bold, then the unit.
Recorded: **3491.28** ft³
